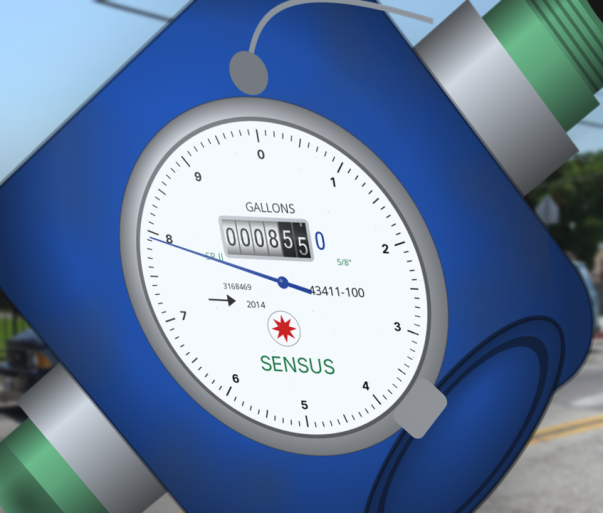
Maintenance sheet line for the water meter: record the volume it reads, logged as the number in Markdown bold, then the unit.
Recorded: **8547.9** gal
